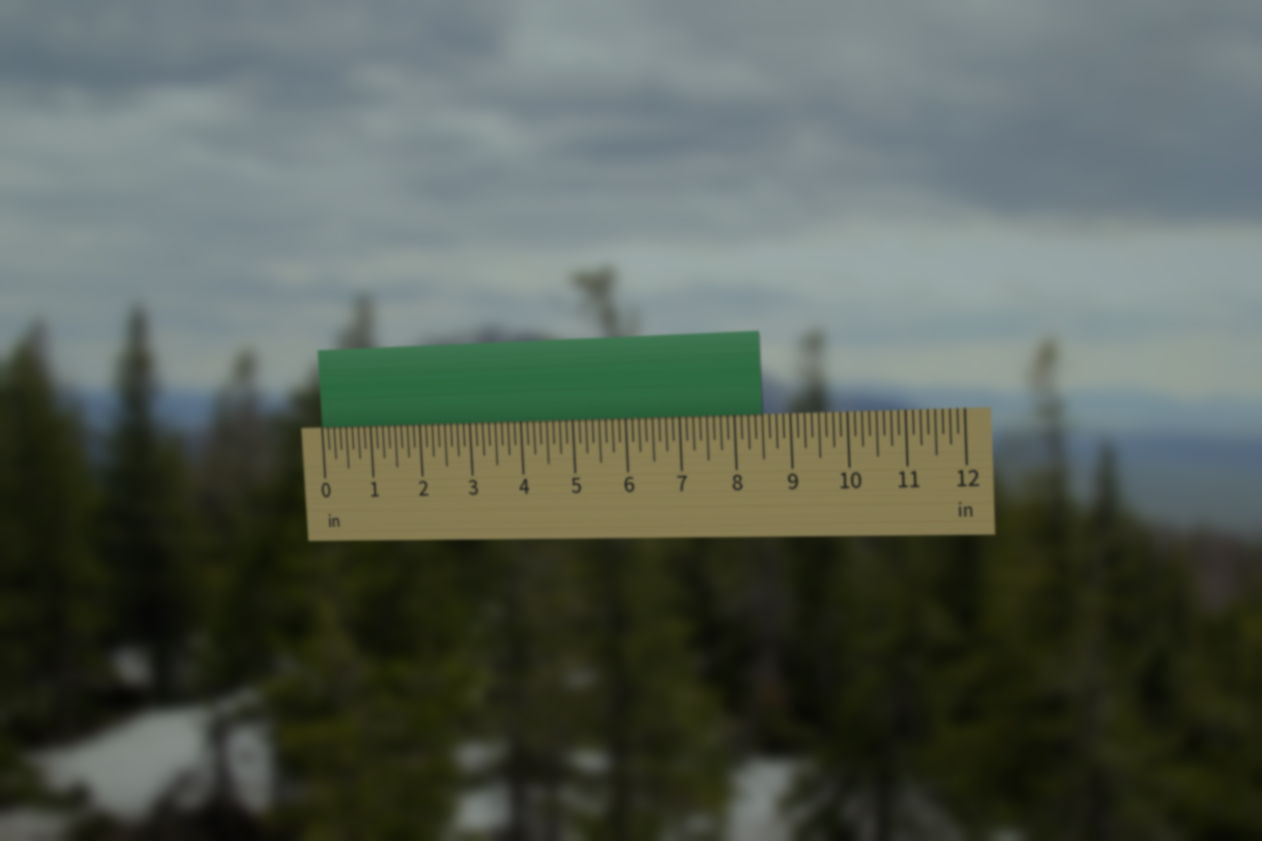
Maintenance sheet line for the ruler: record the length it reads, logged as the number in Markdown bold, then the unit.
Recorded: **8.5** in
